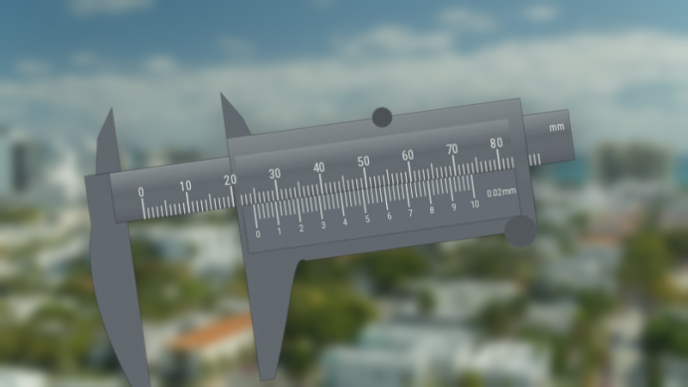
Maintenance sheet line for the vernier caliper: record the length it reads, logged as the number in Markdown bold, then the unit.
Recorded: **24.5** mm
